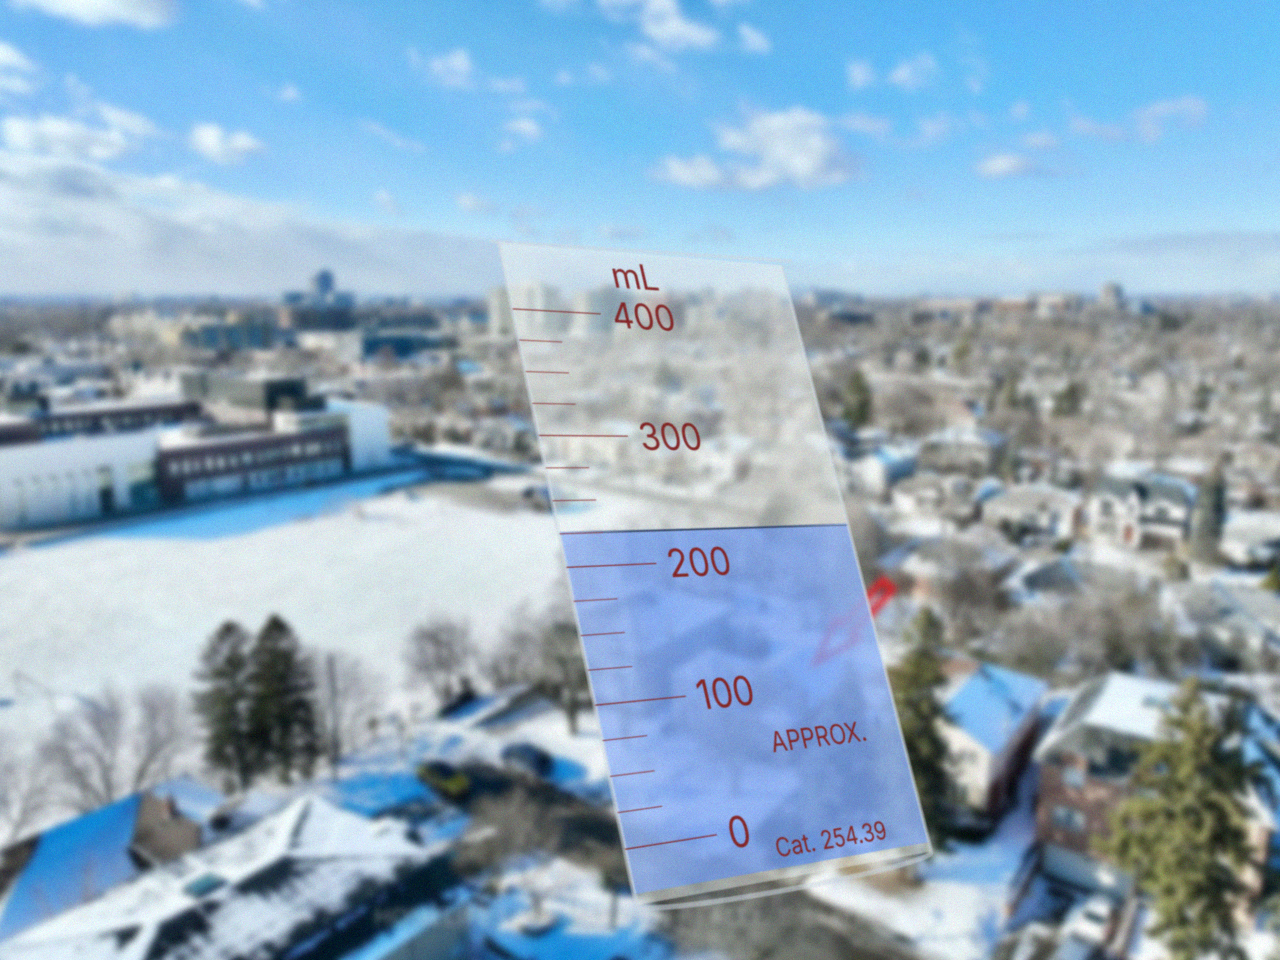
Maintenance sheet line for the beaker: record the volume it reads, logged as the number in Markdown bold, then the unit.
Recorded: **225** mL
